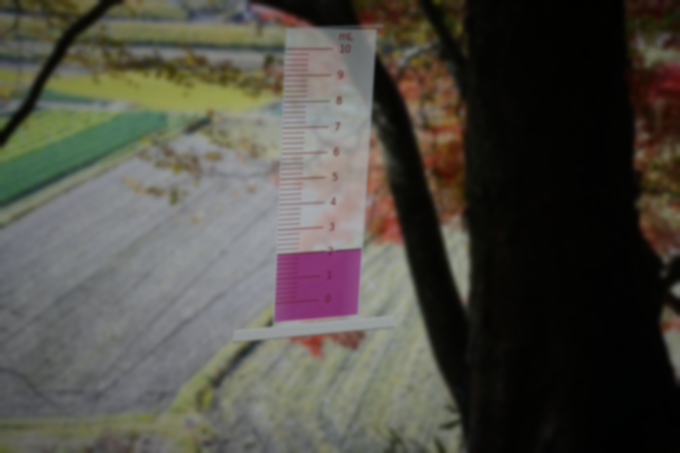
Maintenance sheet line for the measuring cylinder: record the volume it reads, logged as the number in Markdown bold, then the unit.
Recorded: **2** mL
